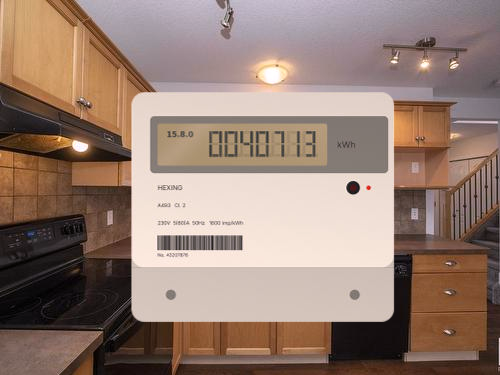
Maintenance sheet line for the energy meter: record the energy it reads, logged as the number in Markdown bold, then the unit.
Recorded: **40713** kWh
